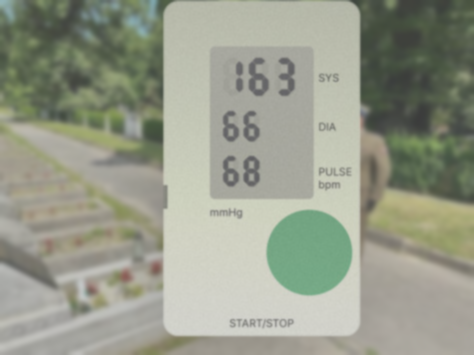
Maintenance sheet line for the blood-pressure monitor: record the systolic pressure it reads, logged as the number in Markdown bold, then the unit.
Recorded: **163** mmHg
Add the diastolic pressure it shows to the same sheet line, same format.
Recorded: **66** mmHg
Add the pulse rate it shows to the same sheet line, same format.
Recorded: **68** bpm
